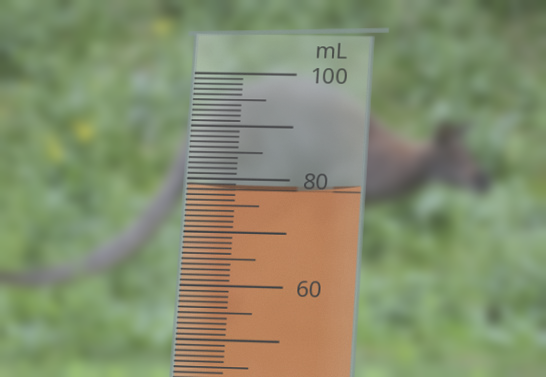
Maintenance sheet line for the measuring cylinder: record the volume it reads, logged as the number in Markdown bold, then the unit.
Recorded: **78** mL
